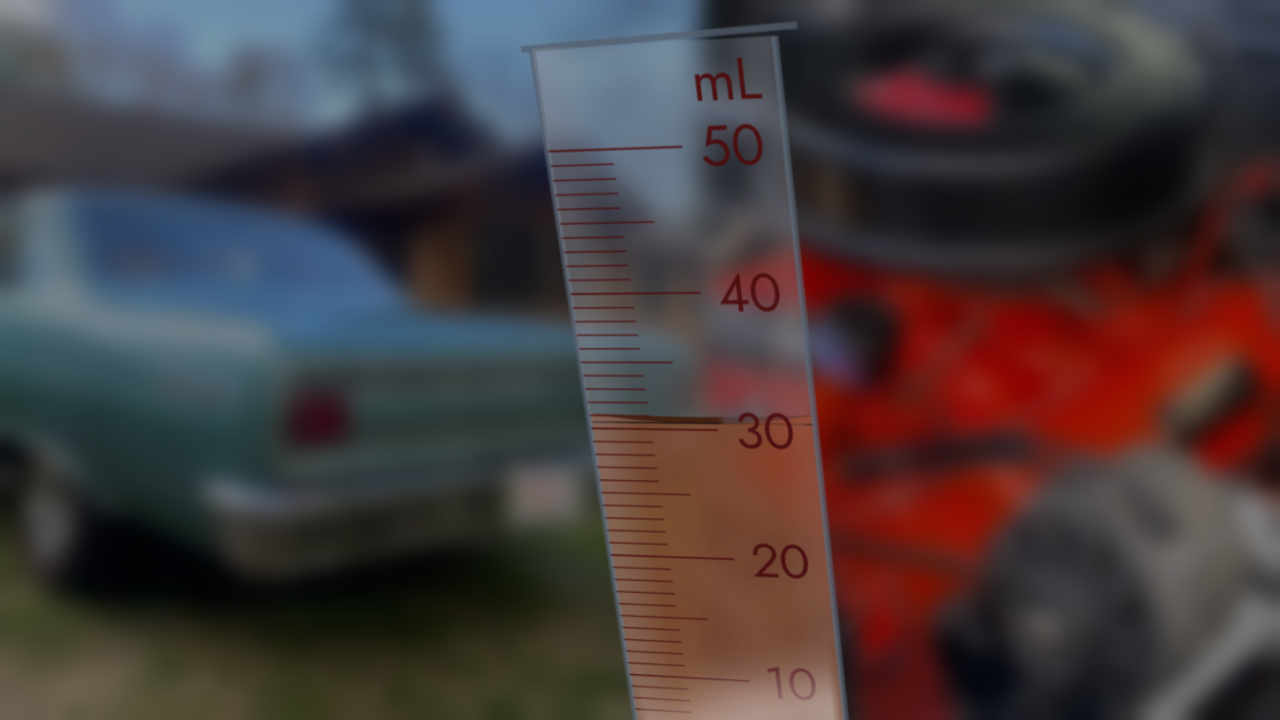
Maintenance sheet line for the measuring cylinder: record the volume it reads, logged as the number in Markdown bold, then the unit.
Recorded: **30.5** mL
